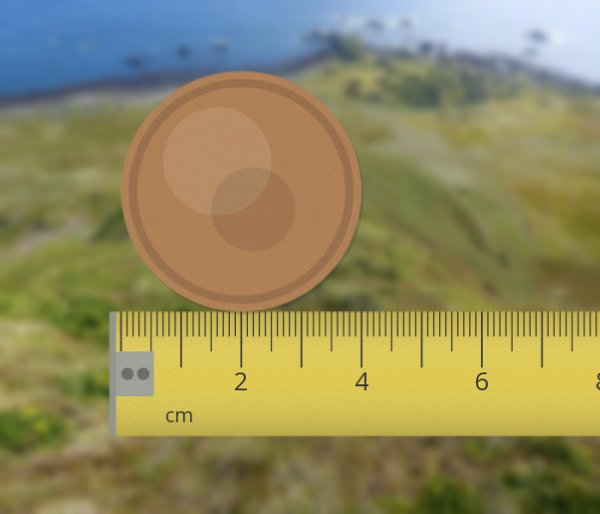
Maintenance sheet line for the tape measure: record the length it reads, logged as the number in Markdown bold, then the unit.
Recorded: **4** cm
